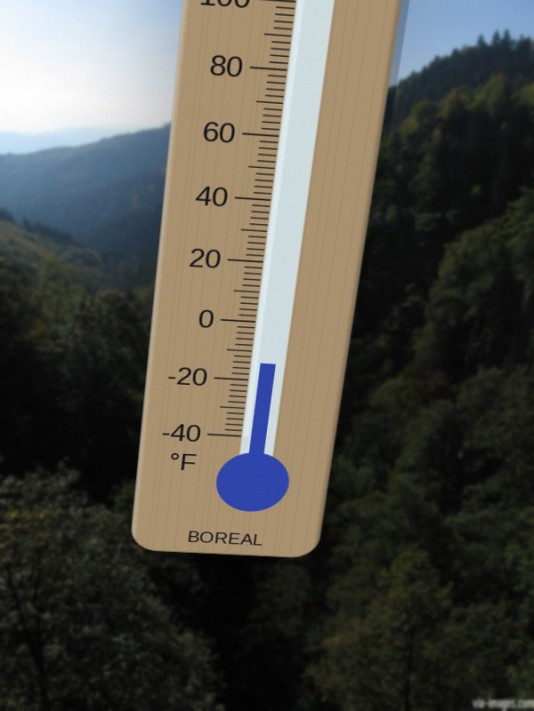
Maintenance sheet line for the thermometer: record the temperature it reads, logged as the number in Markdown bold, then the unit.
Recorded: **-14** °F
